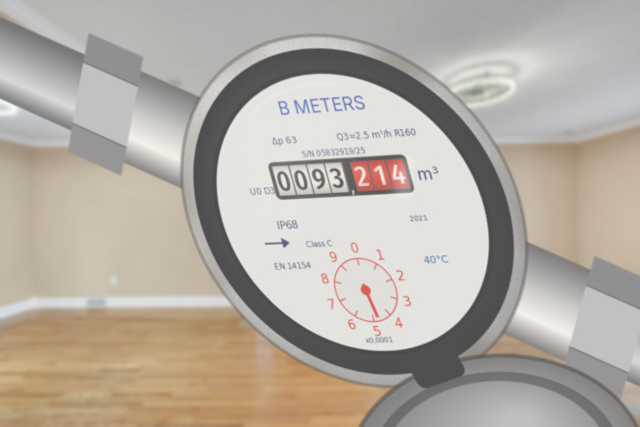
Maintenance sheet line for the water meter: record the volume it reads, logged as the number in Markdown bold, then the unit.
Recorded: **93.2144** m³
